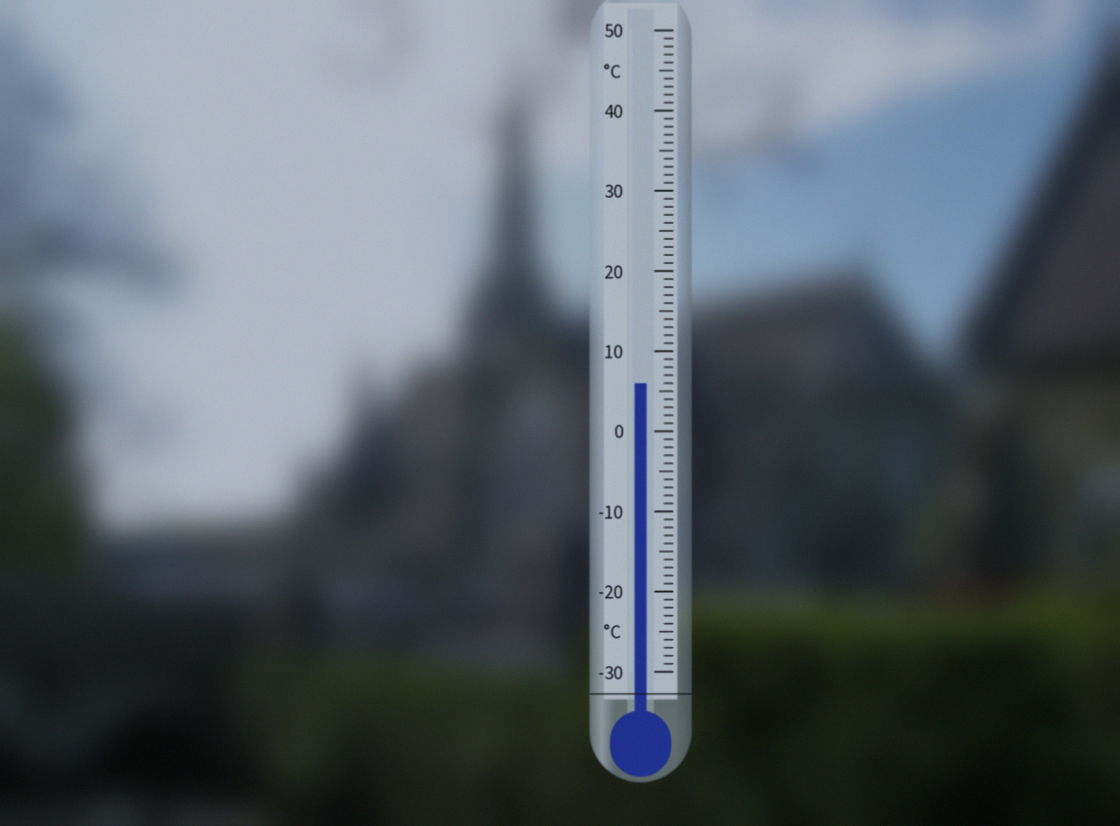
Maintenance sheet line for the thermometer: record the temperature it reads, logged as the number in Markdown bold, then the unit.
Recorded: **6** °C
